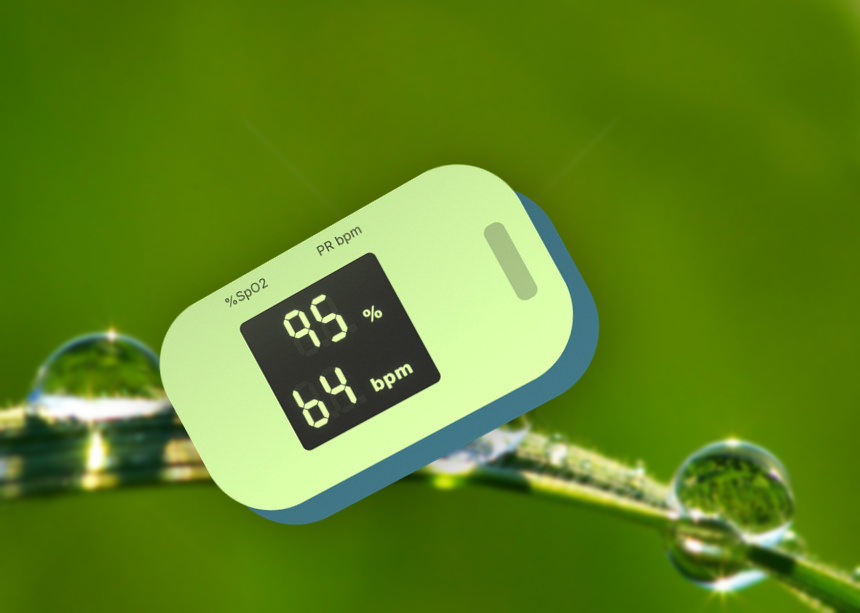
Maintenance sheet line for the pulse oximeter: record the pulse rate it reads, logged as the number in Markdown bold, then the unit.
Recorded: **64** bpm
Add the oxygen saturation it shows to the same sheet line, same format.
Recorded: **95** %
